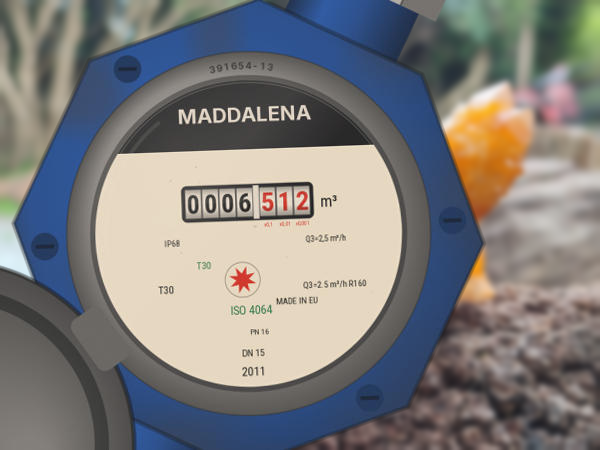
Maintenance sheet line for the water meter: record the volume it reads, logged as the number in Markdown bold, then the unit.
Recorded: **6.512** m³
